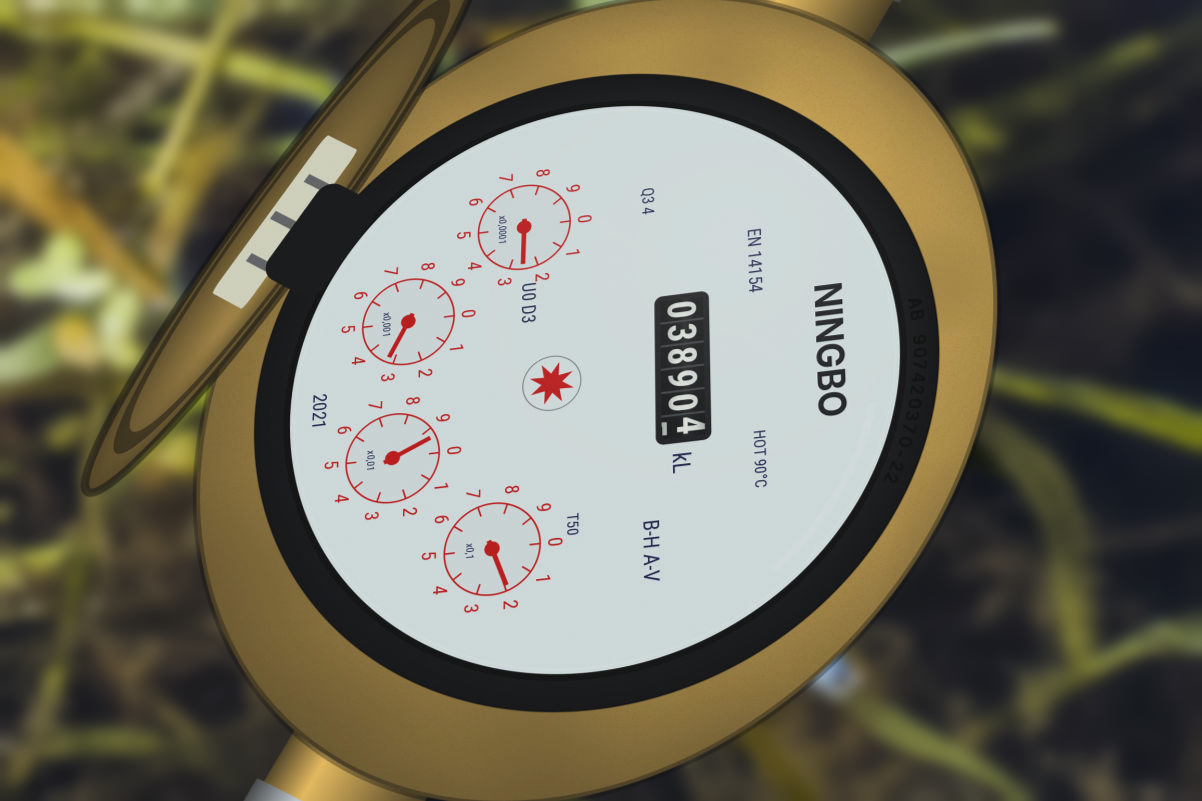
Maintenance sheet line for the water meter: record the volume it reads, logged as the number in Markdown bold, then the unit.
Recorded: **38904.1932** kL
